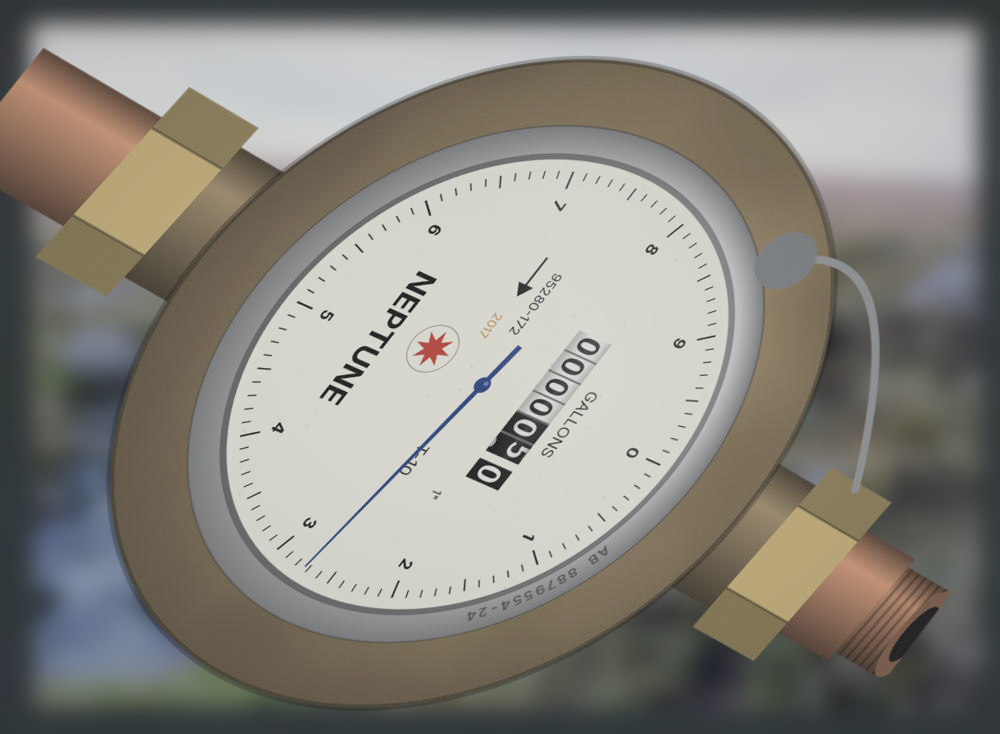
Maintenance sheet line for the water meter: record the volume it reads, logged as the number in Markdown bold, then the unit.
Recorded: **52.7** gal
